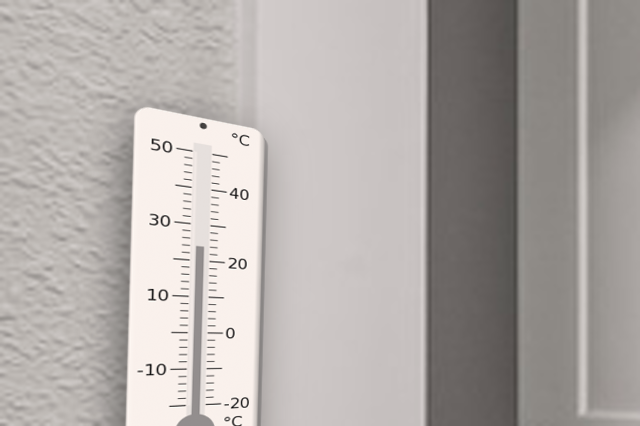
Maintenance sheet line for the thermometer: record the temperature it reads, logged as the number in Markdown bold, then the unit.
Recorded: **24** °C
